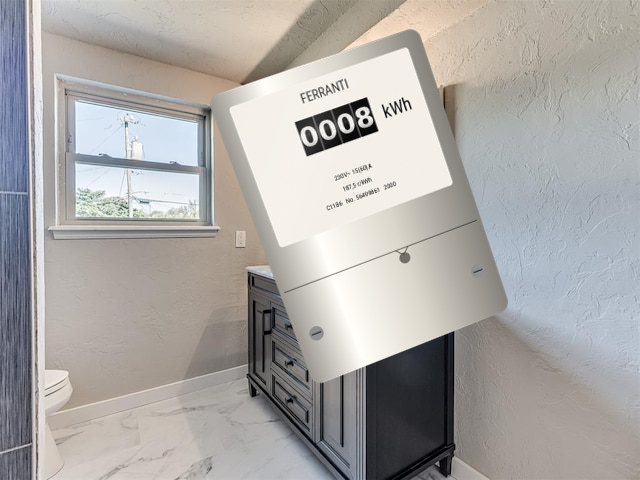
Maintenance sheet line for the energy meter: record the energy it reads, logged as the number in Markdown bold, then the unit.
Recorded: **8** kWh
